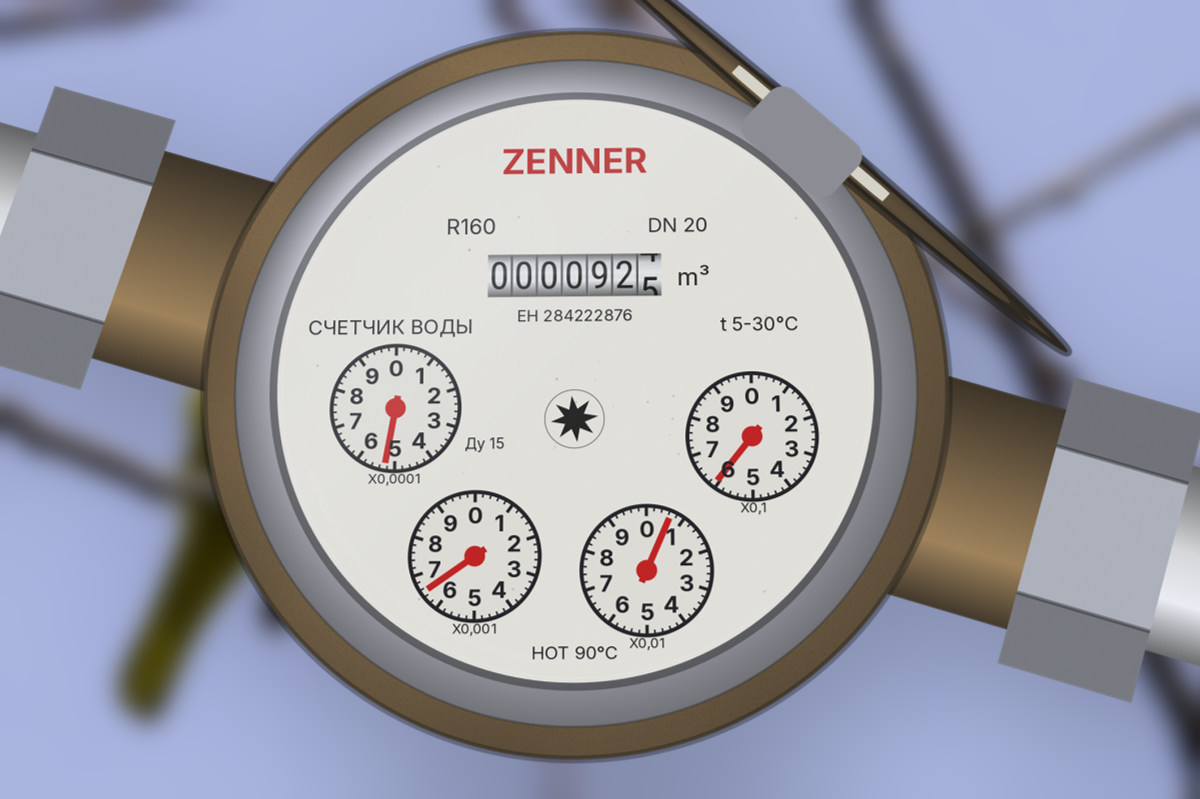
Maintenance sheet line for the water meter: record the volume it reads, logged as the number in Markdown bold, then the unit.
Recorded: **924.6065** m³
